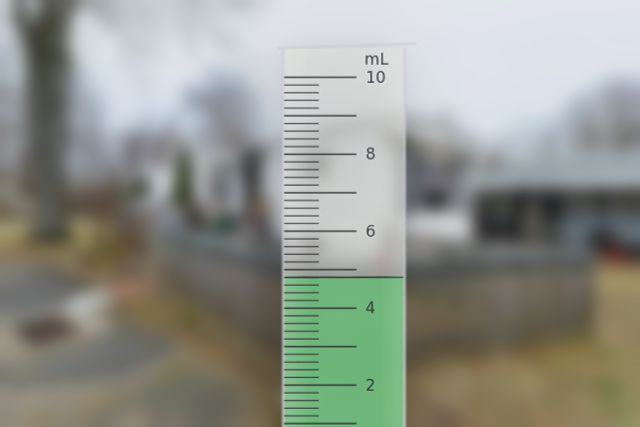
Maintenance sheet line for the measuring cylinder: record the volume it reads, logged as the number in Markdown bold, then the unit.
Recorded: **4.8** mL
